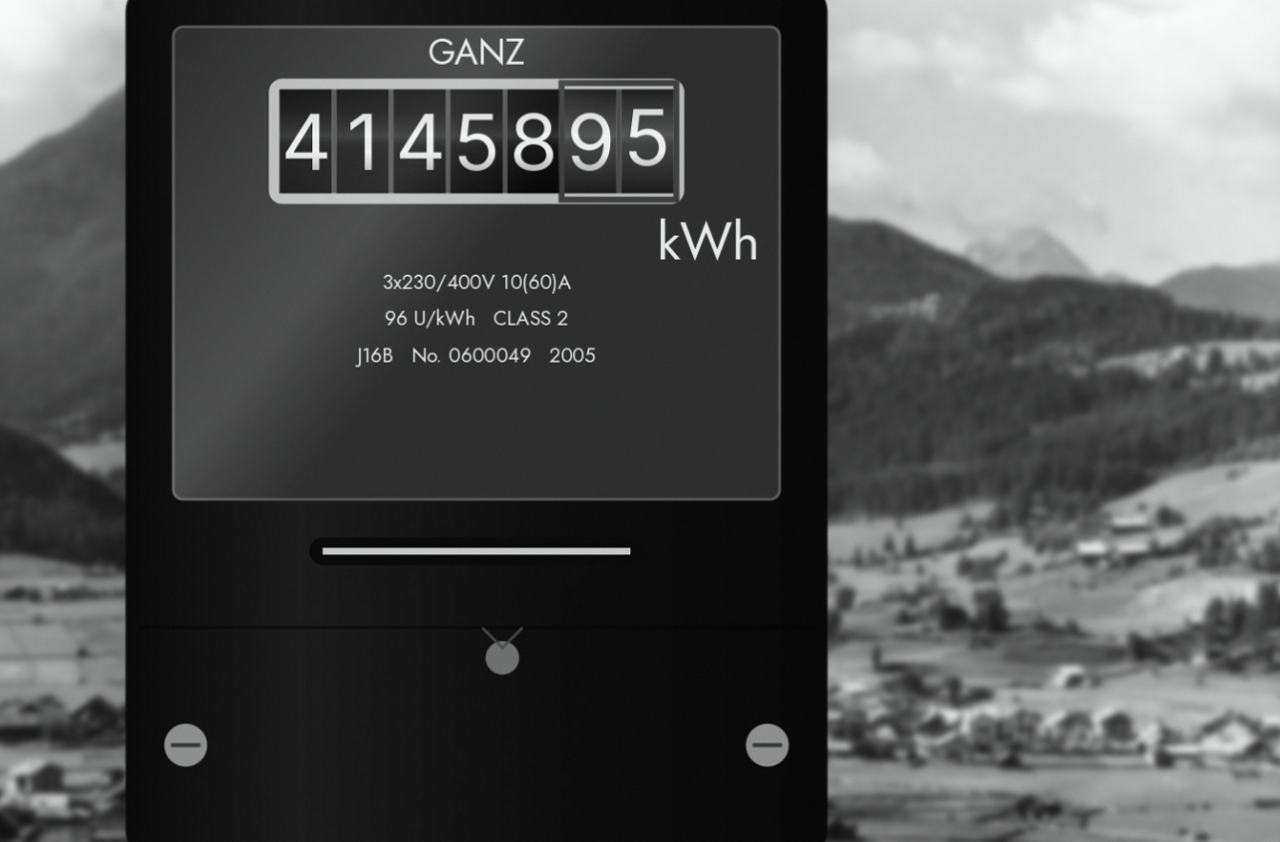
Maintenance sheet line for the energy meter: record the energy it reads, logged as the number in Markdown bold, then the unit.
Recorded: **41458.95** kWh
